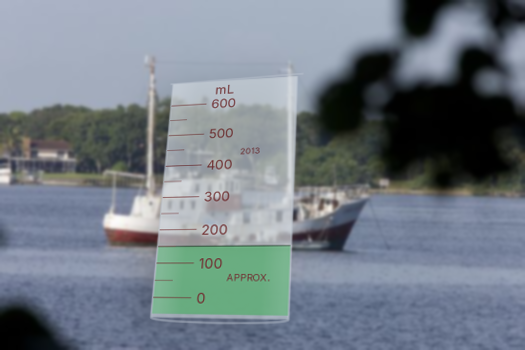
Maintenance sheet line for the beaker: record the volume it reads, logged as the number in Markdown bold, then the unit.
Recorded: **150** mL
